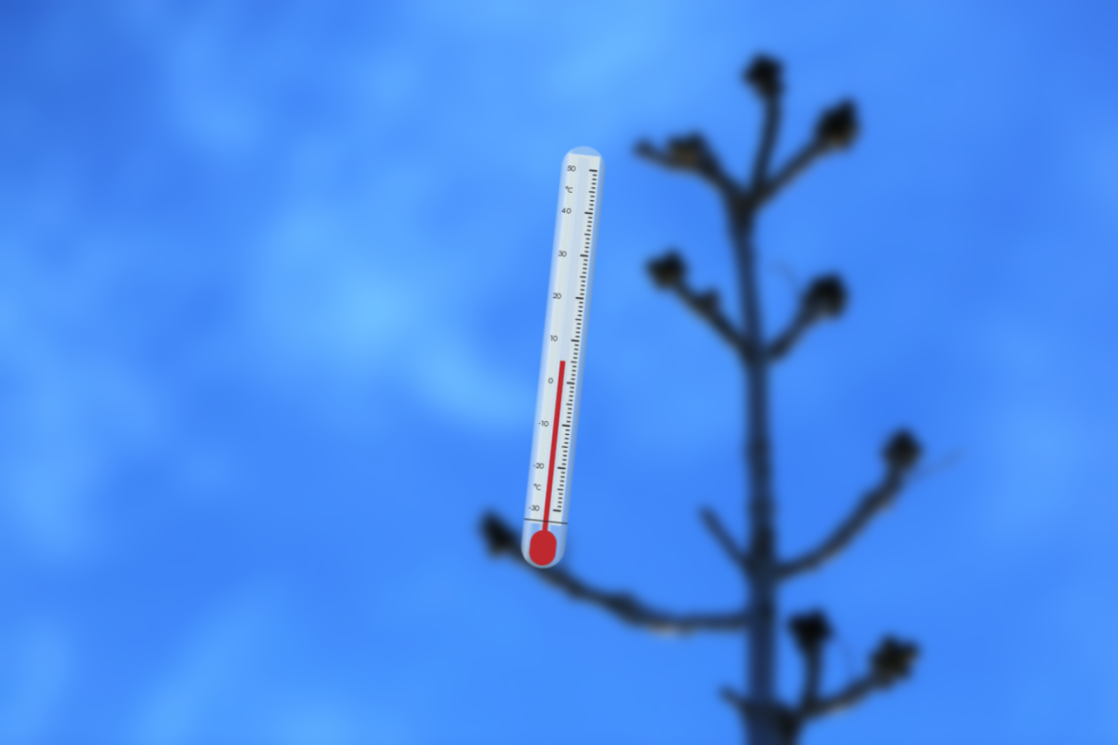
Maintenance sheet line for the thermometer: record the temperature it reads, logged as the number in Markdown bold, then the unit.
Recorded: **5** °C
